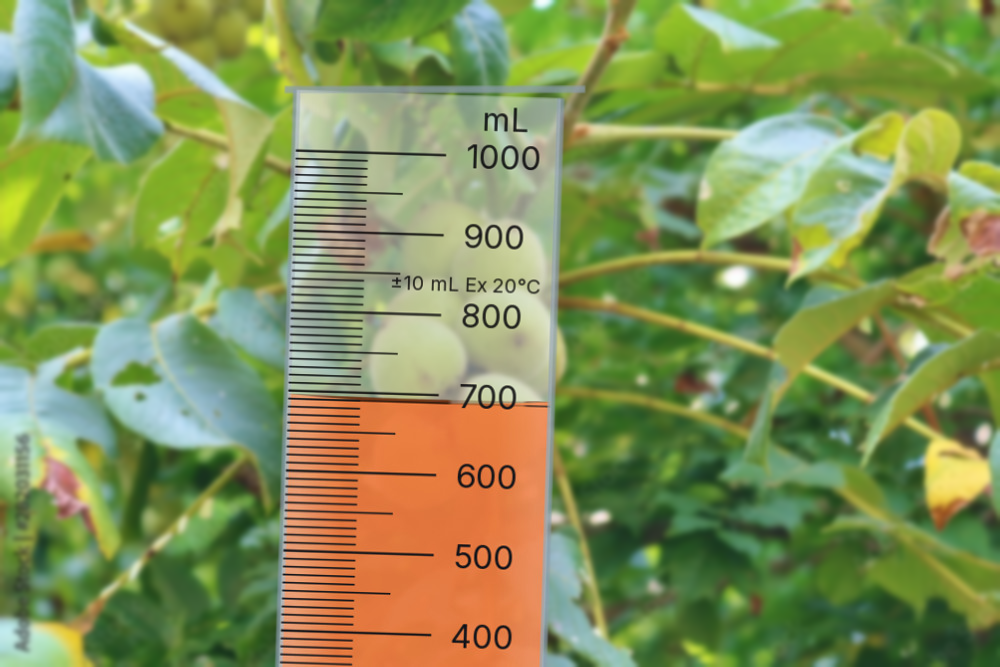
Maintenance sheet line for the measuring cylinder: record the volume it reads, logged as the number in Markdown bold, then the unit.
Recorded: **690** mL
